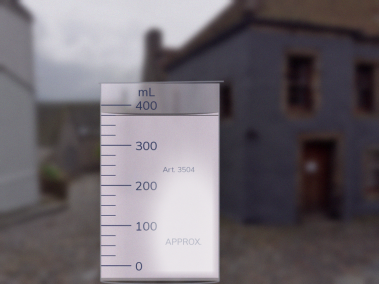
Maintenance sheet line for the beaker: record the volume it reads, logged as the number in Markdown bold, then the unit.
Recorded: **375** mL
